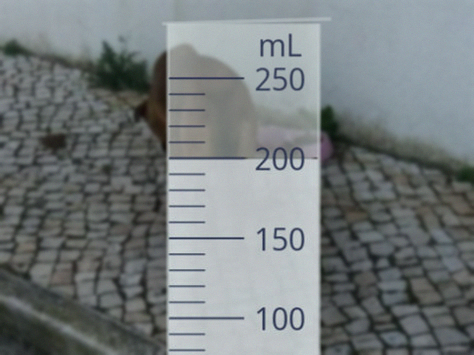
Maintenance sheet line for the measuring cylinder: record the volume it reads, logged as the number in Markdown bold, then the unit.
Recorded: **200** mL
